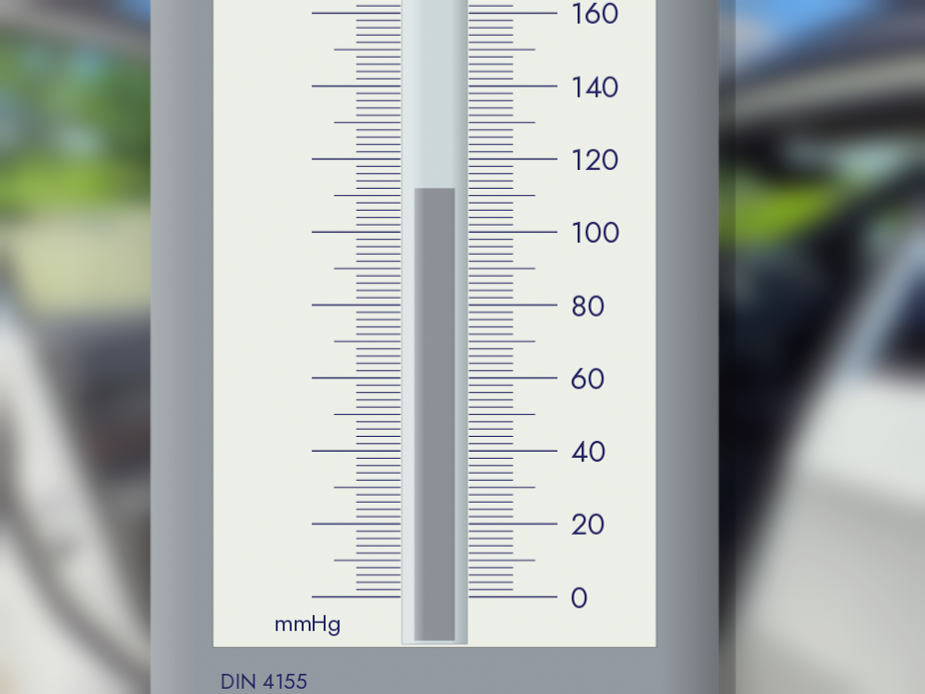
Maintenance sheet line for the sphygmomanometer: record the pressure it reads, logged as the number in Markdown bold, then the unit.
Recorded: **112** mmHg
